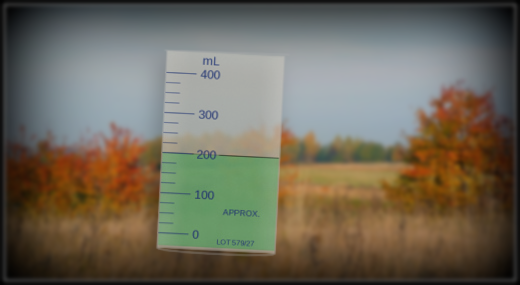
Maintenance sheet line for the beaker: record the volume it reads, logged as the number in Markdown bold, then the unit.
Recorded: **200** mL
